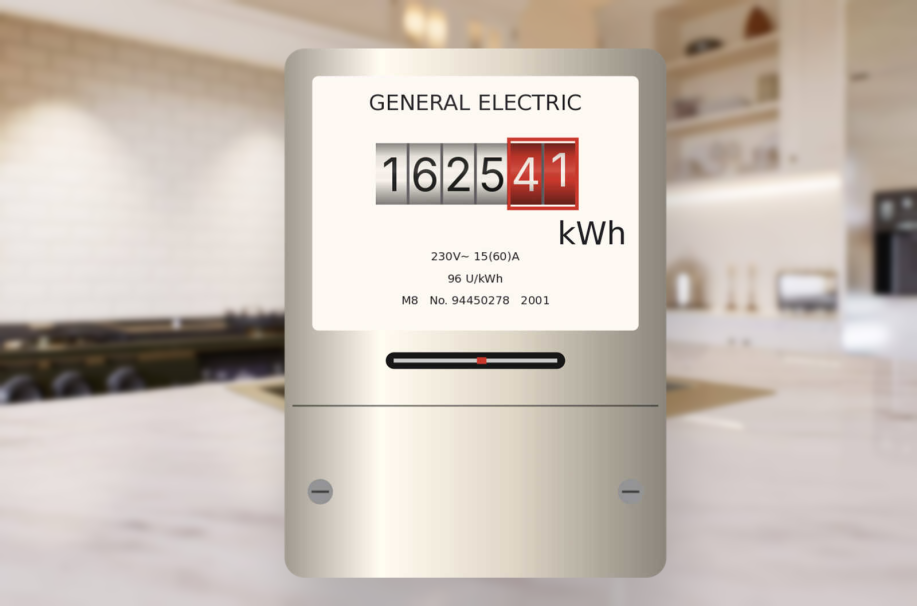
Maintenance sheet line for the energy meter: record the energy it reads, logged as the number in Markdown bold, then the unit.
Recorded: **1625.41** kWh
